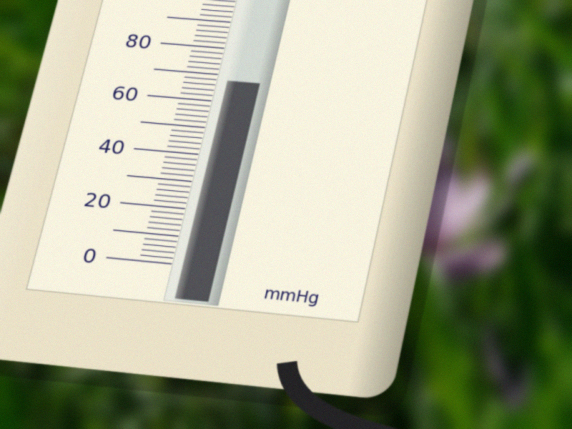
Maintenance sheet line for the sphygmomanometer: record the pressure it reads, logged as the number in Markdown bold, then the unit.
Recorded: **68** mmHg
